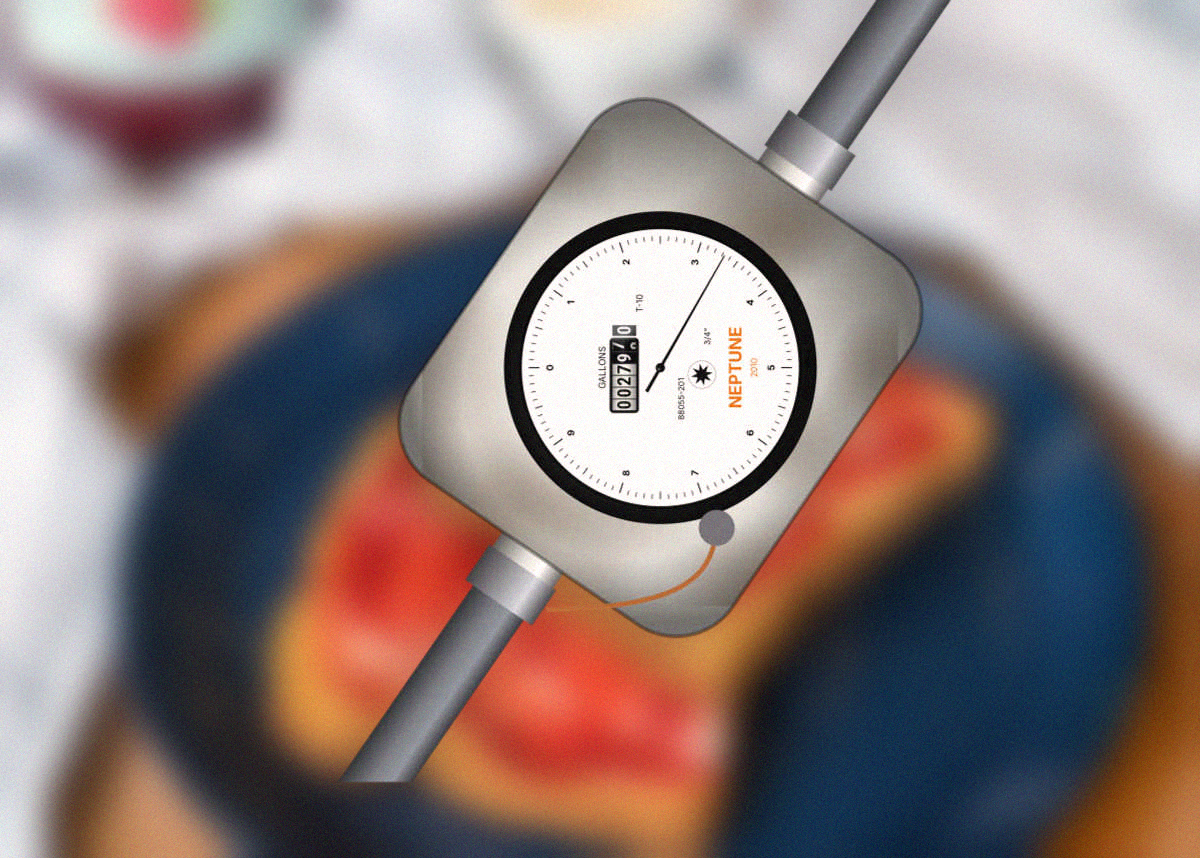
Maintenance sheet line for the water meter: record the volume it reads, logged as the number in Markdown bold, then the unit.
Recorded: **27973.3** gal
